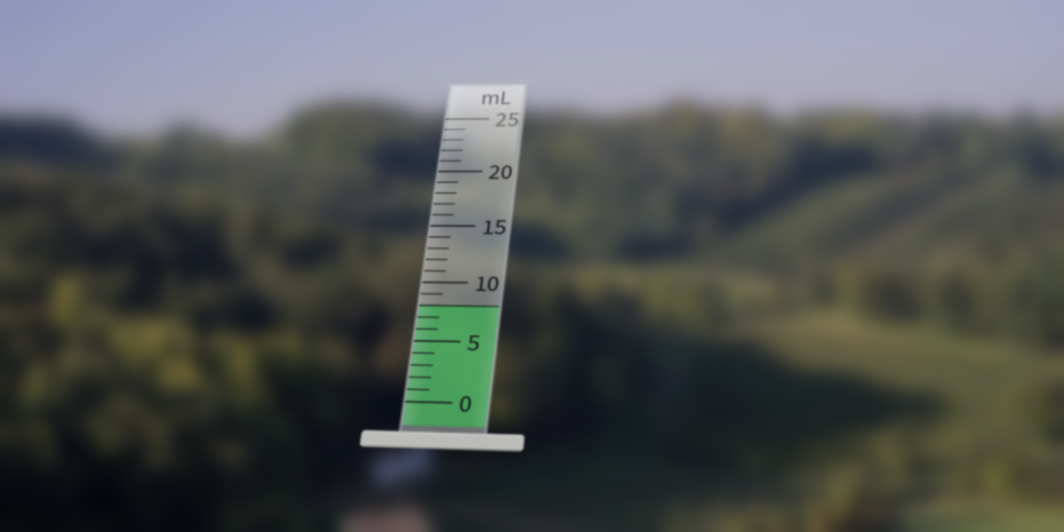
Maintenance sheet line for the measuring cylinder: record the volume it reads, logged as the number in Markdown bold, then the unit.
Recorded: **8** mL
